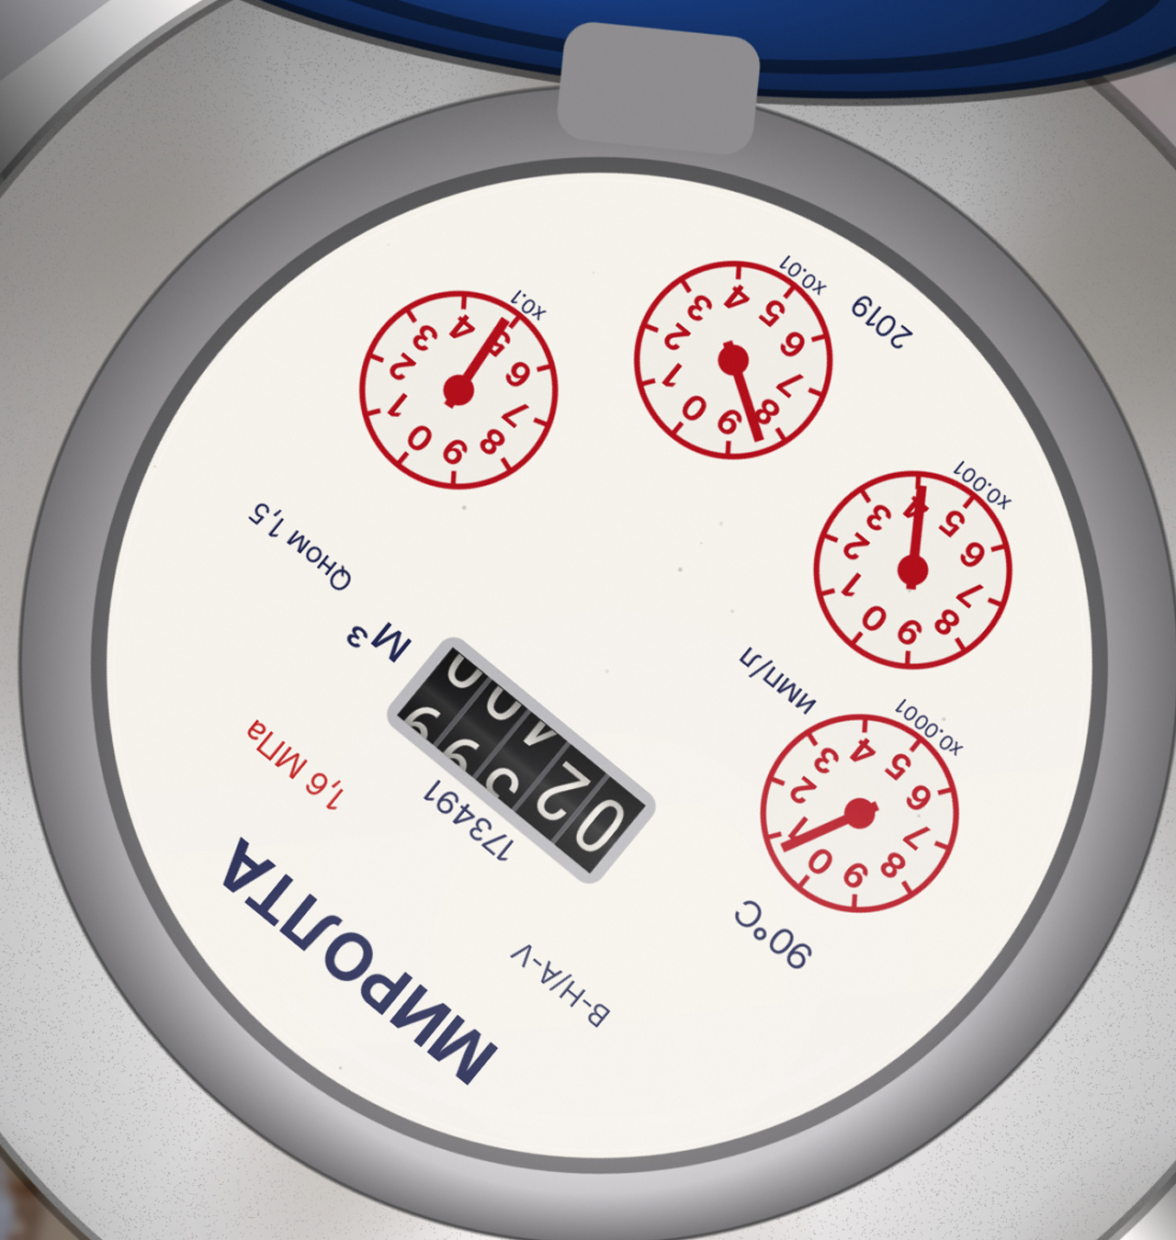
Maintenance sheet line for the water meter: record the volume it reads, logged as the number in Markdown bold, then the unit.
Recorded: **2399.4840** m³
